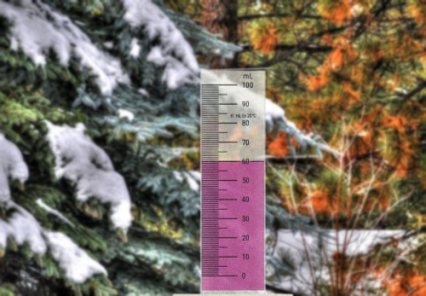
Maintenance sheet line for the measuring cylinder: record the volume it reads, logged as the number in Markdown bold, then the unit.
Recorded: **60** mL
